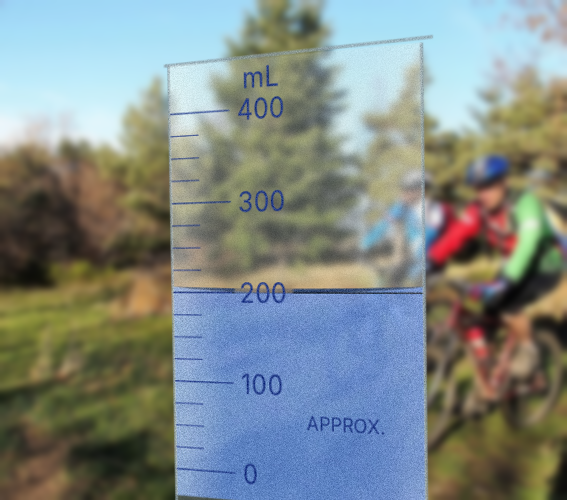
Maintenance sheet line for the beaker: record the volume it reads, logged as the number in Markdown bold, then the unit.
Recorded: **200** mL
